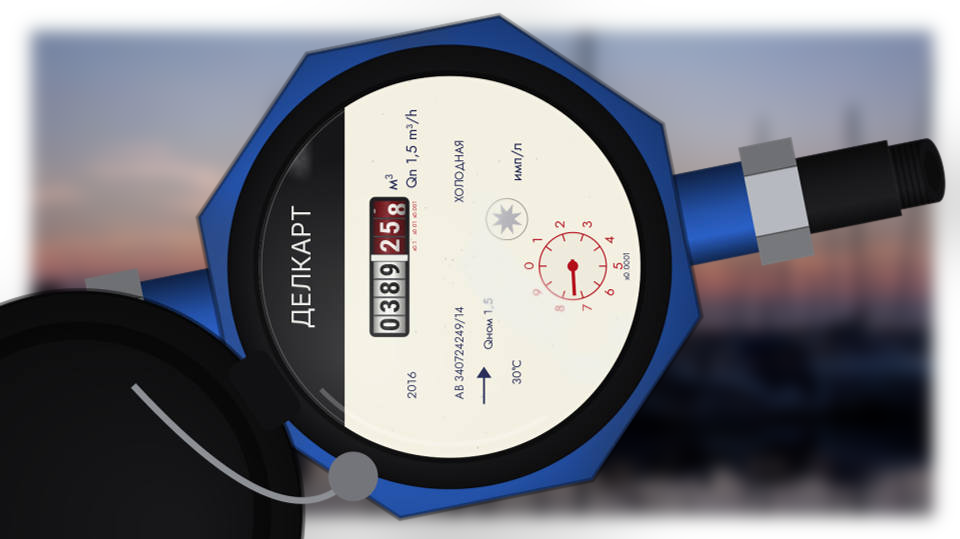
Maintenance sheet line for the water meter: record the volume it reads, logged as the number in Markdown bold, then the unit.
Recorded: **389.2577** m³
